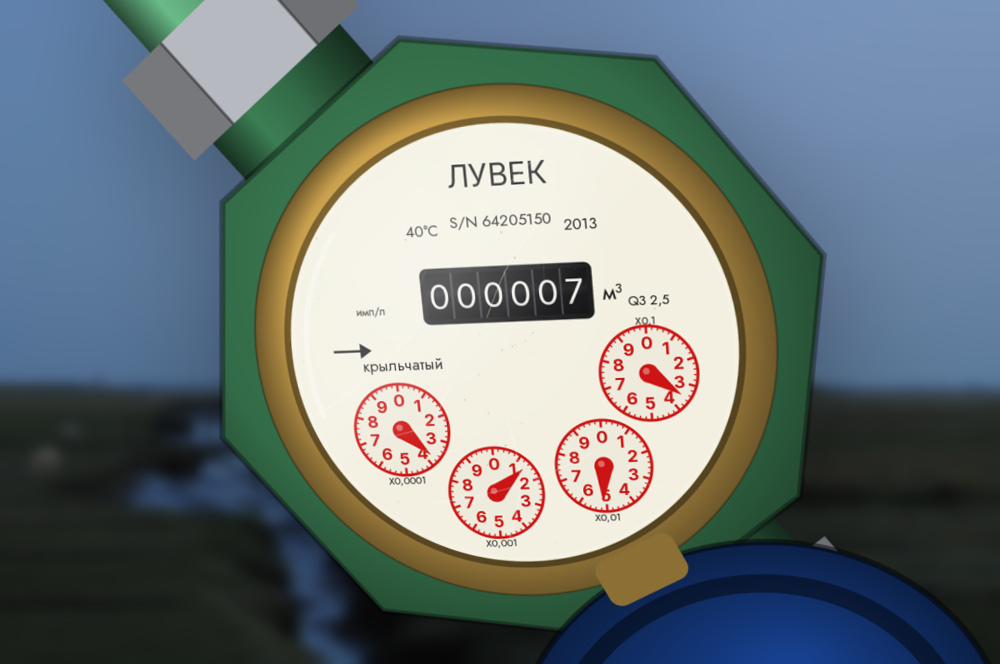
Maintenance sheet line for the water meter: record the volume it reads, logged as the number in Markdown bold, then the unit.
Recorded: **7.3513** m³
